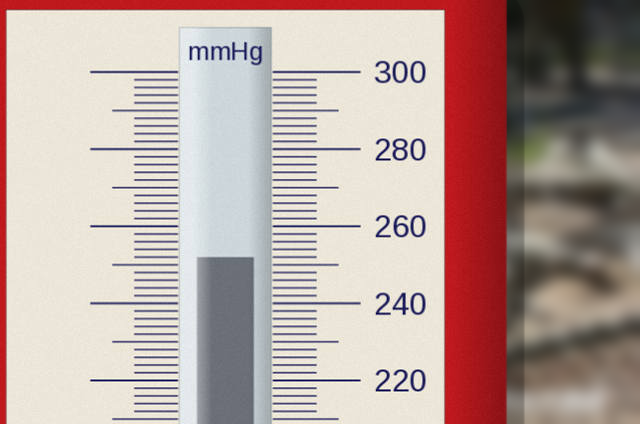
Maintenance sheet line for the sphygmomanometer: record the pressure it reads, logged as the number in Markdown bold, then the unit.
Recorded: **252** mmHg
